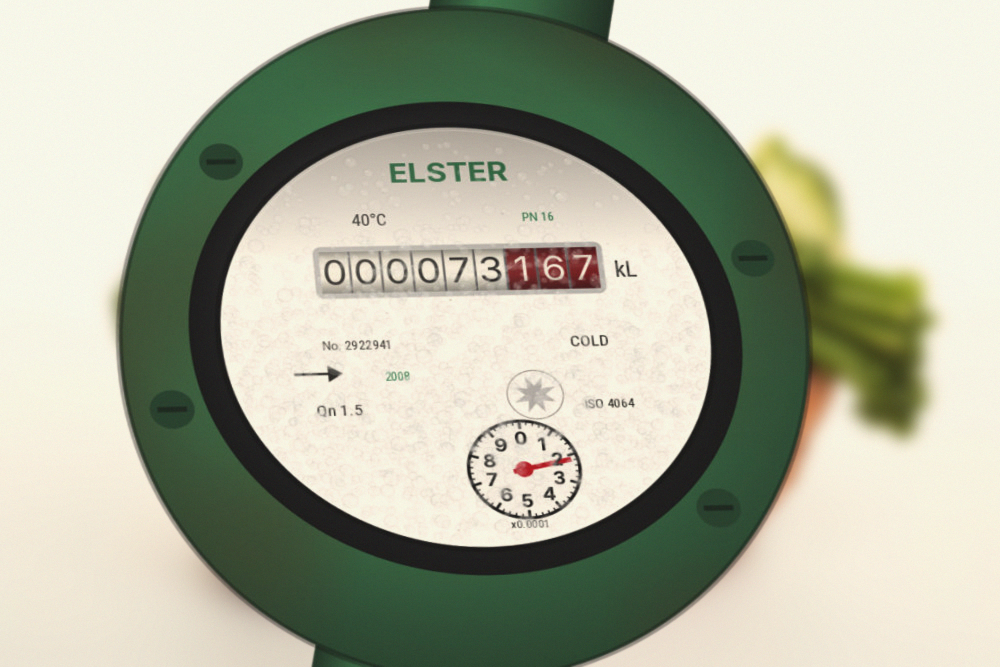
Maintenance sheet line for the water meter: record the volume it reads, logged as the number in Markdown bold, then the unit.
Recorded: **73.1672** kL
